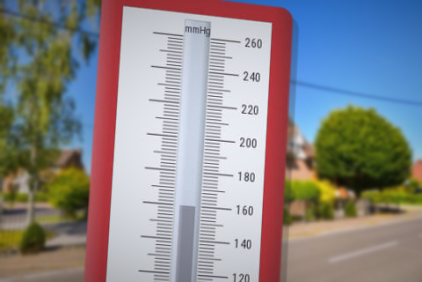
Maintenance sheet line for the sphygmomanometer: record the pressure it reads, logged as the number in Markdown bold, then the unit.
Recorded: **160** mmHg
